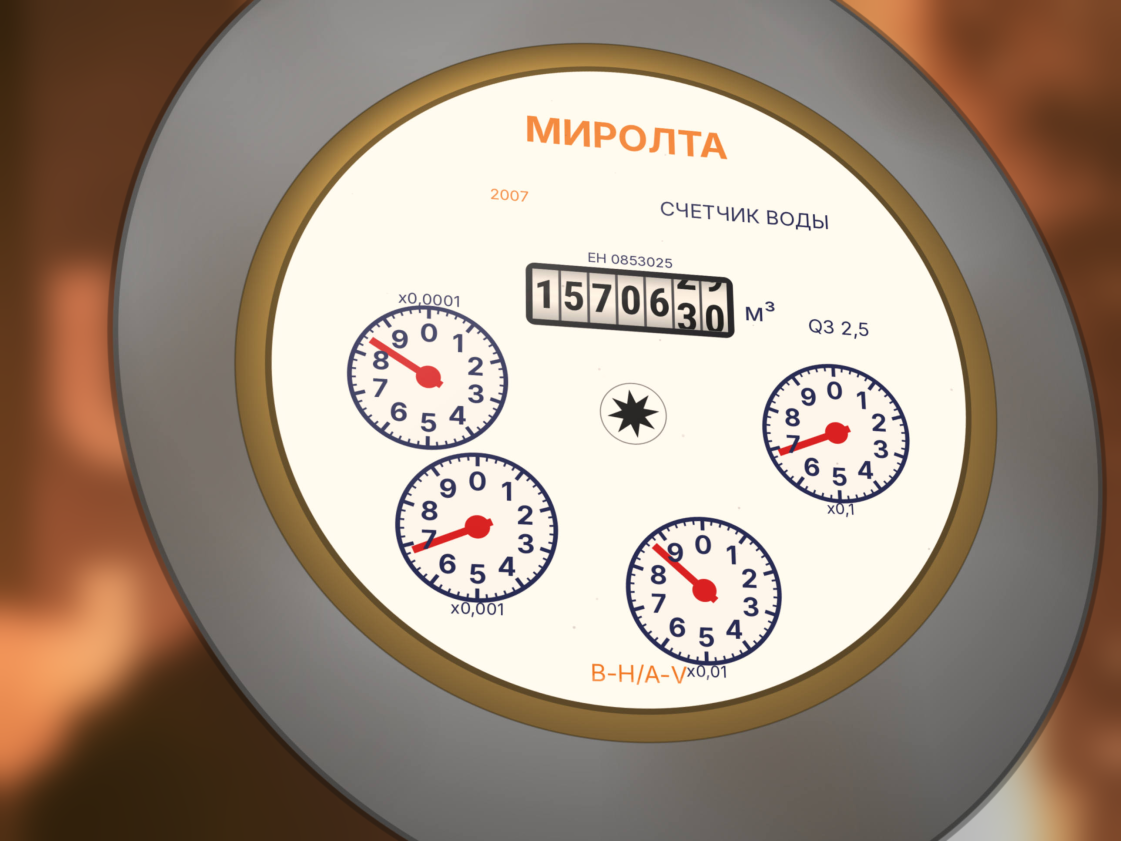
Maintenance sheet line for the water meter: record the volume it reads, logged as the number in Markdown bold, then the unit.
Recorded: **1570629.6868** m³
